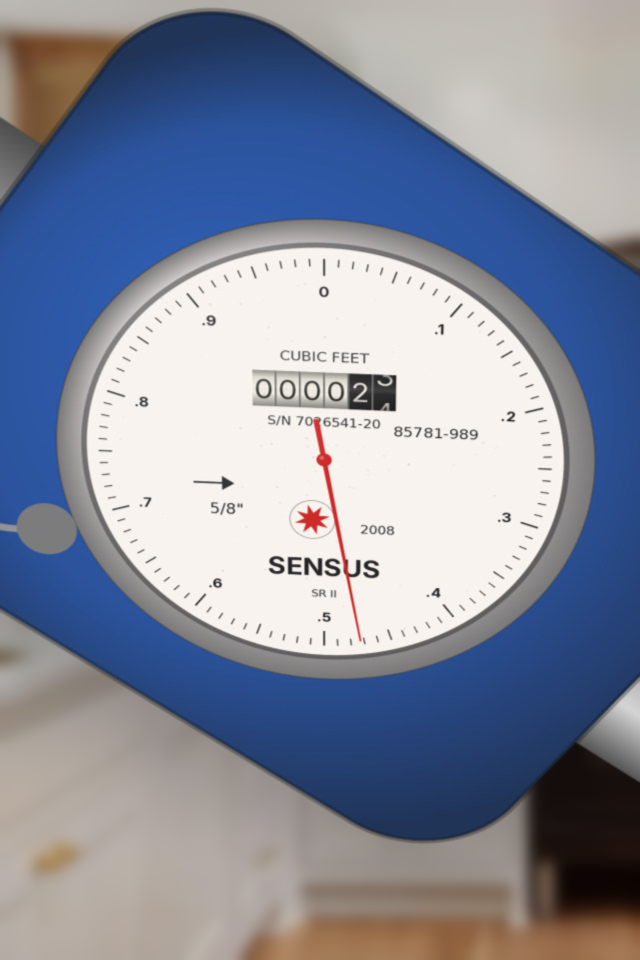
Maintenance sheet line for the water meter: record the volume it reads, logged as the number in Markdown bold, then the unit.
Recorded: **23.47** ft³
